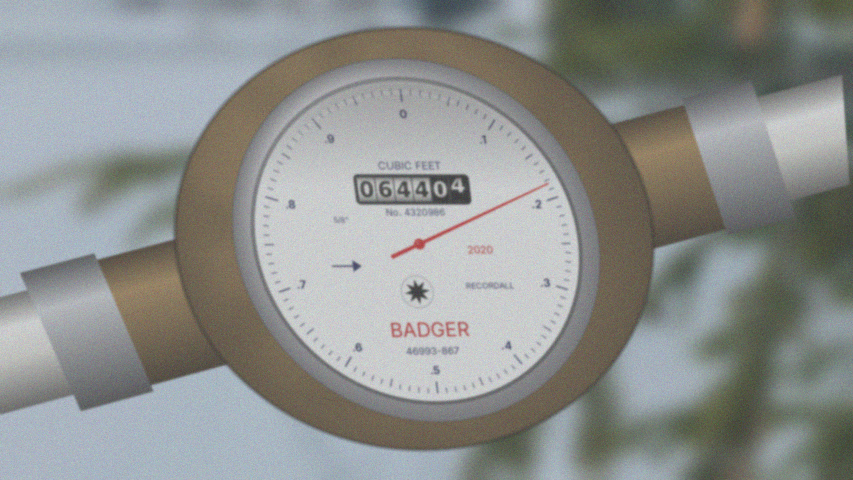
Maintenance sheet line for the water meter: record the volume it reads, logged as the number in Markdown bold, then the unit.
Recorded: **64404.18** ft³
